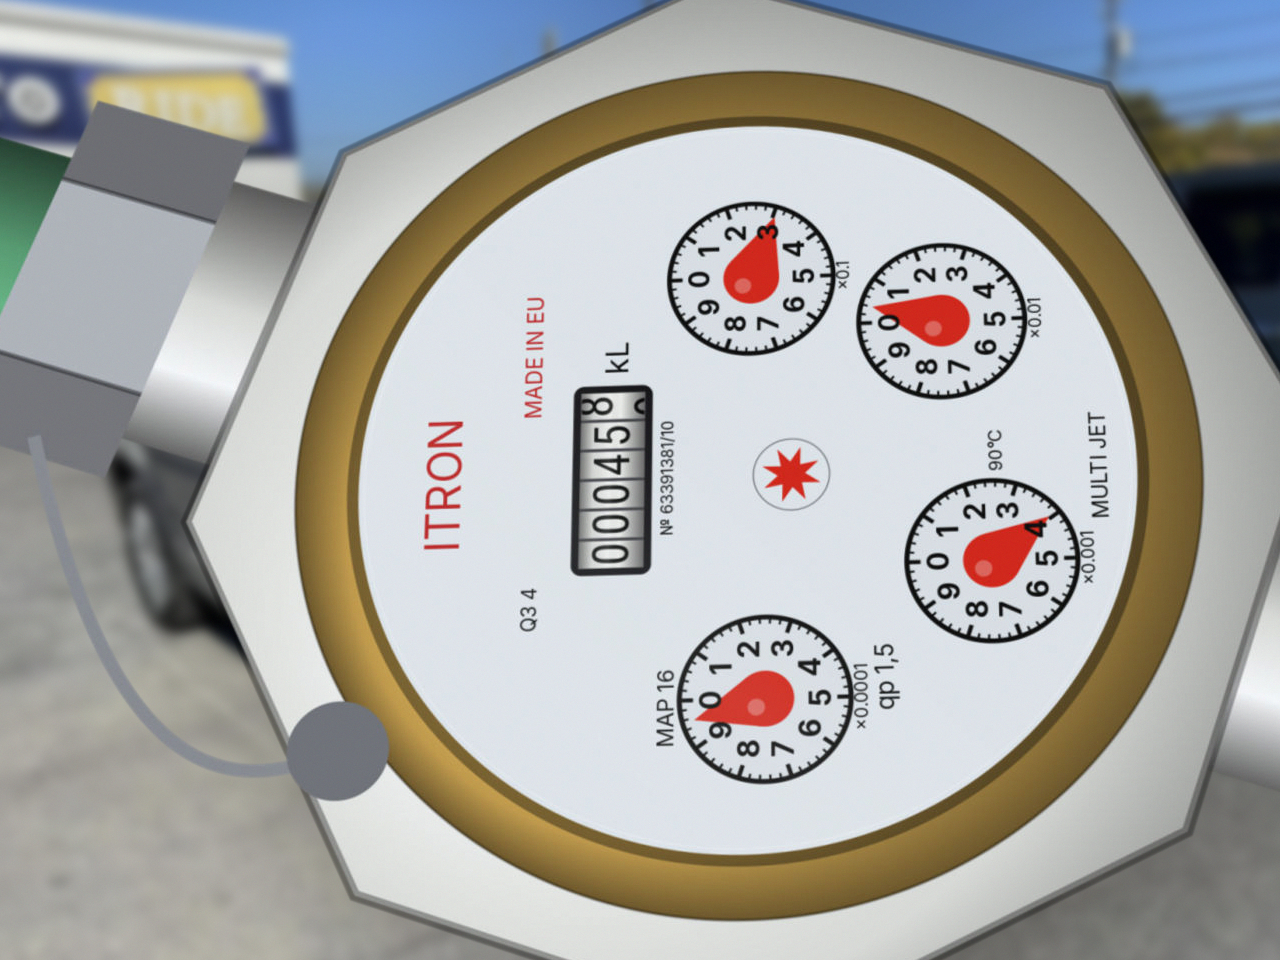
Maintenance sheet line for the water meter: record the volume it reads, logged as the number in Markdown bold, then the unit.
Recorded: **458.3039** kL
